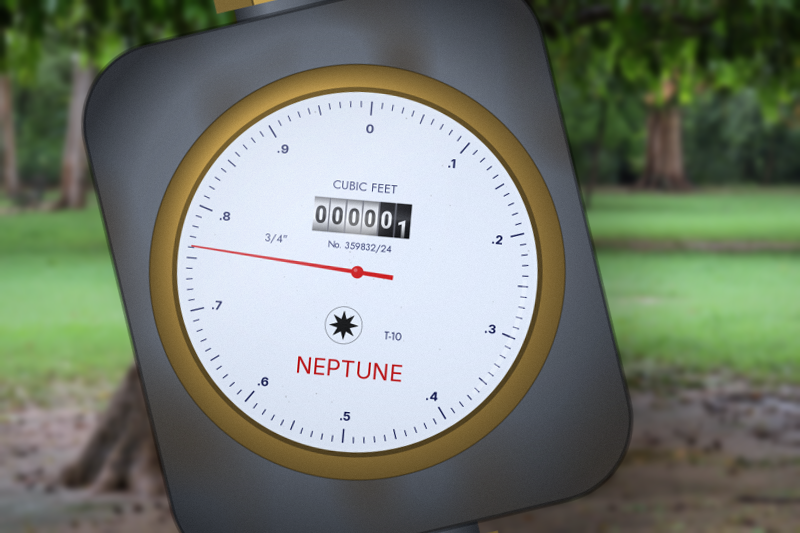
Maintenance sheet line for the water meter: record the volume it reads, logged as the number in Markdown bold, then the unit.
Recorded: **0.76** ft³
